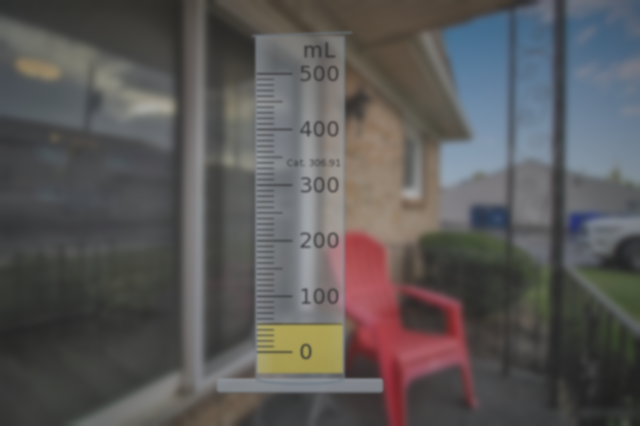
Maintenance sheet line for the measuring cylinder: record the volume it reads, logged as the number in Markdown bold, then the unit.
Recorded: **50** mL
